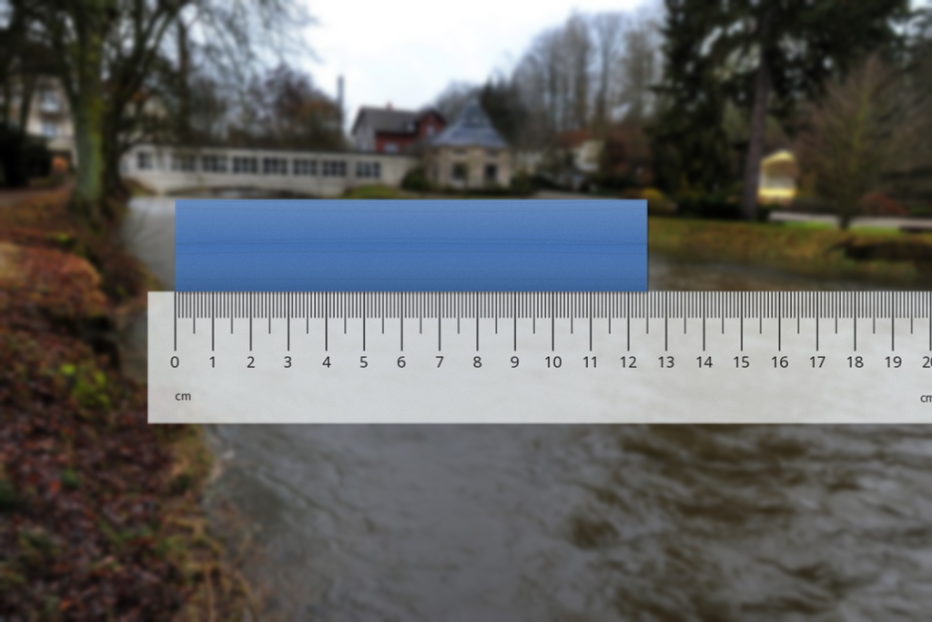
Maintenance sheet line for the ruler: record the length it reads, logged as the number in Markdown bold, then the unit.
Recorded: **12.5** cm
